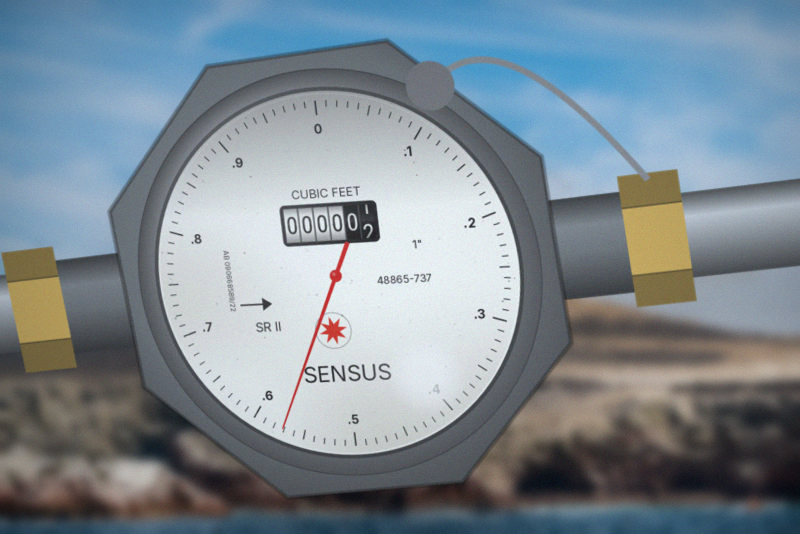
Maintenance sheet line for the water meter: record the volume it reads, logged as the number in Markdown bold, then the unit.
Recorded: **1.57** ft³
